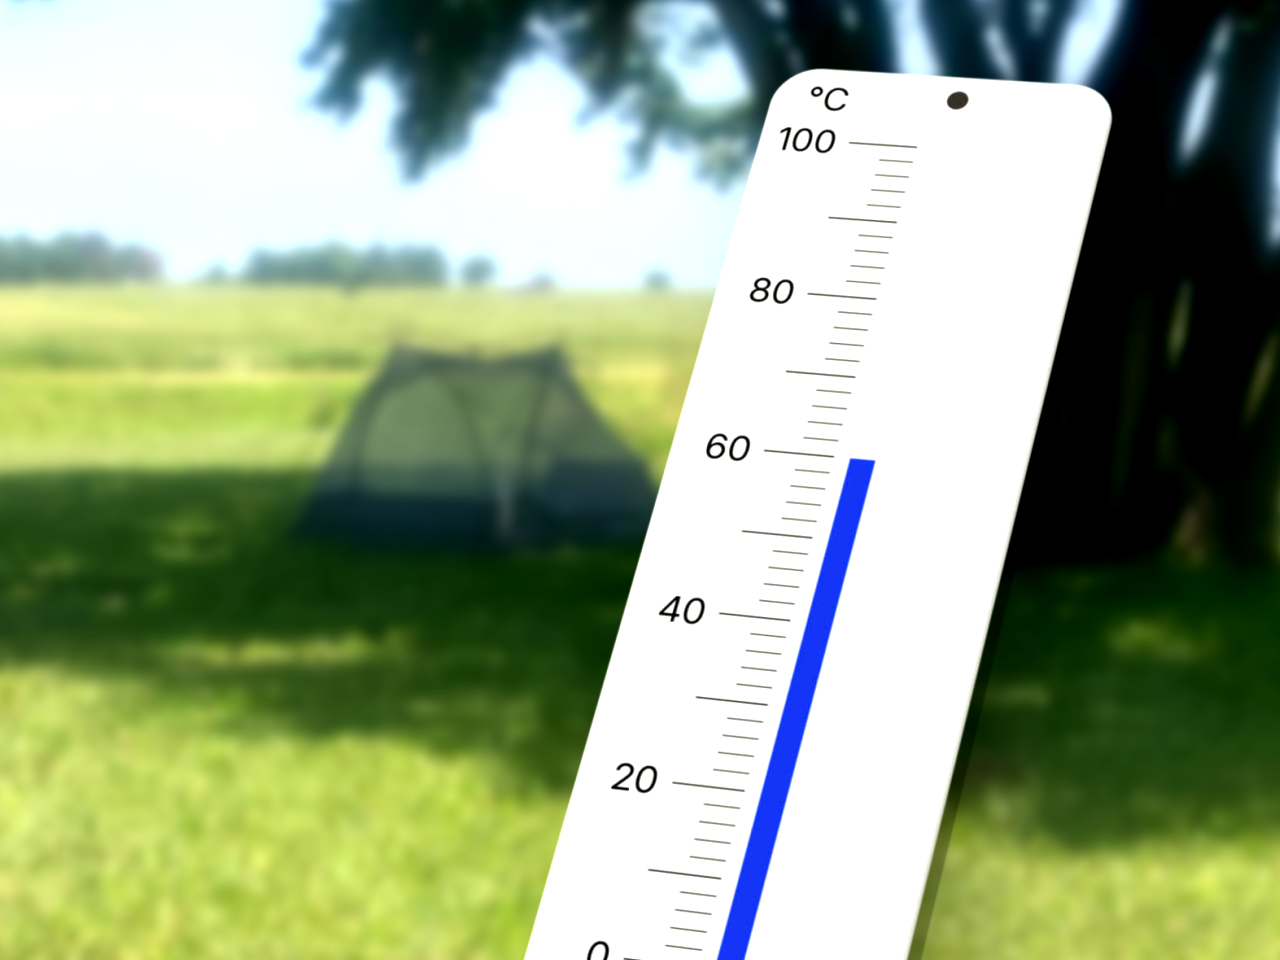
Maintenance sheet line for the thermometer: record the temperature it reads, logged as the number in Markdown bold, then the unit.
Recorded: **60** °C
